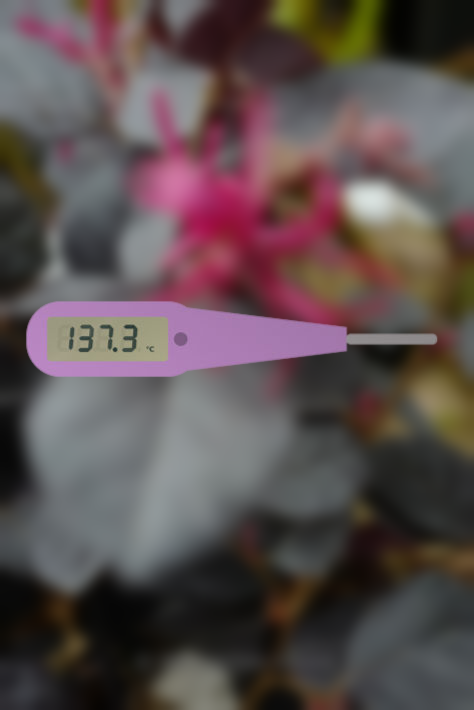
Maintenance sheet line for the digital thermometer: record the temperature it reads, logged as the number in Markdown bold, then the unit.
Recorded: **137.3** °C
